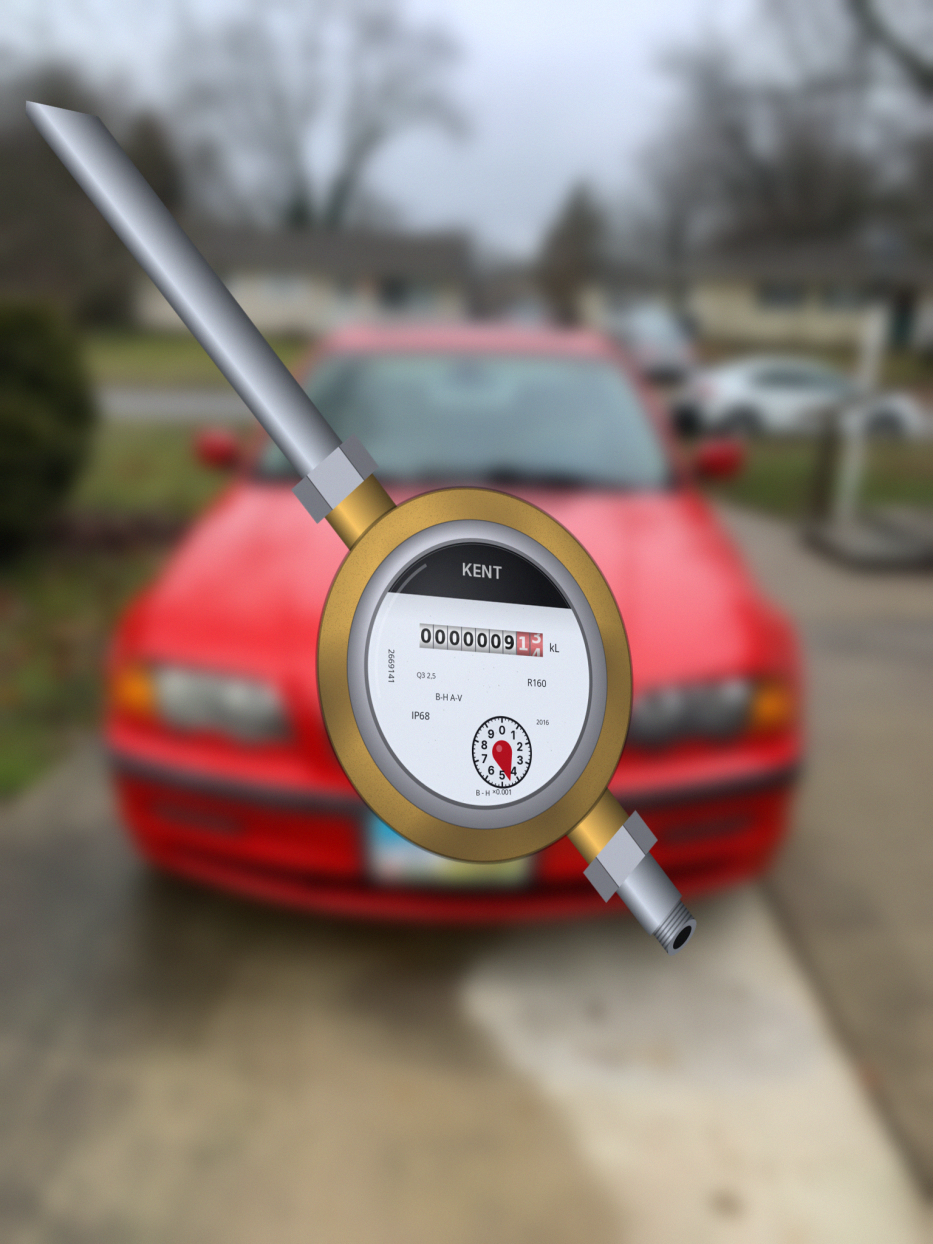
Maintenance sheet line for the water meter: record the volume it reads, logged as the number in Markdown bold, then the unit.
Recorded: **9.134** kL
